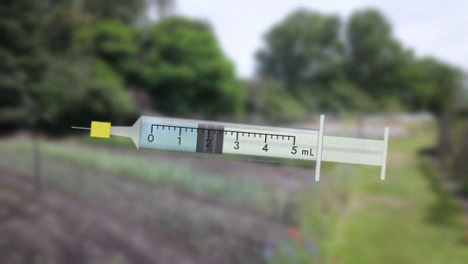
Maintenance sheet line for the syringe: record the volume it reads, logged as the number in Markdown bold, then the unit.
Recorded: **1.6** mL
